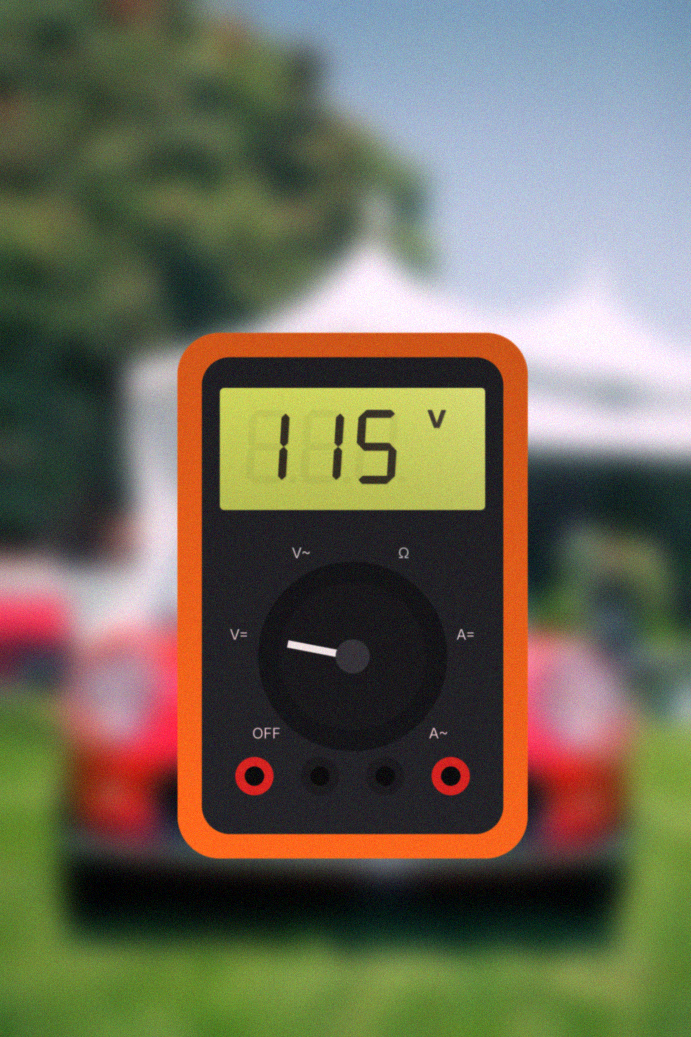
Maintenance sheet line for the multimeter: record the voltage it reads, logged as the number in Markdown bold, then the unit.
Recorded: **115** V
